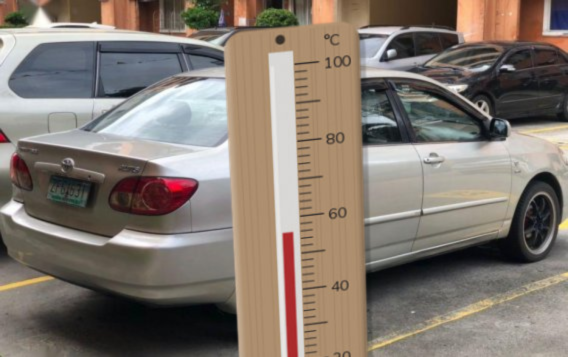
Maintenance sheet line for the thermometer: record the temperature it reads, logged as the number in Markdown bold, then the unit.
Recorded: **56** °C
